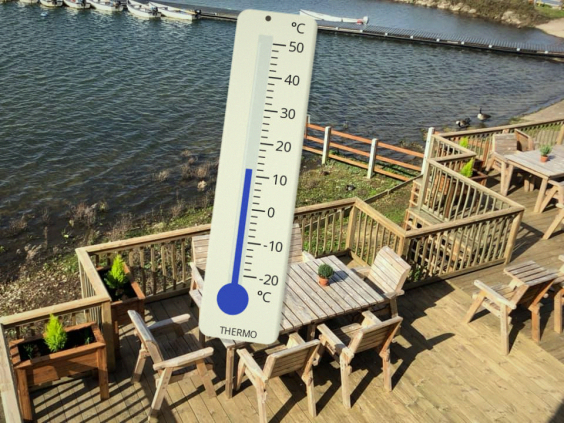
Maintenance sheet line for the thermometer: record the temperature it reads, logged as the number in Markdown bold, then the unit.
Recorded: **12** °C
